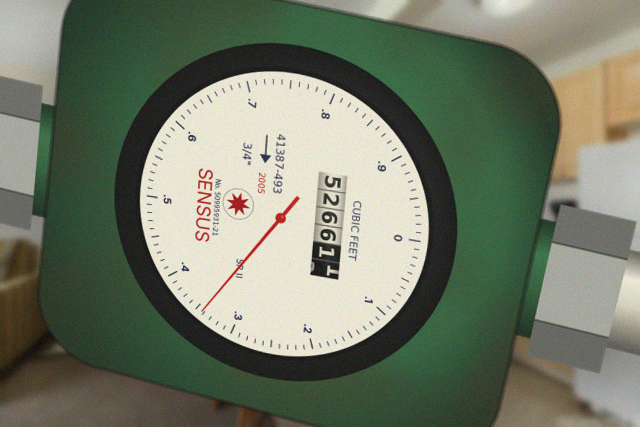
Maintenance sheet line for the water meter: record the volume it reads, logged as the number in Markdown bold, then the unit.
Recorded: **526611.34** ft³
